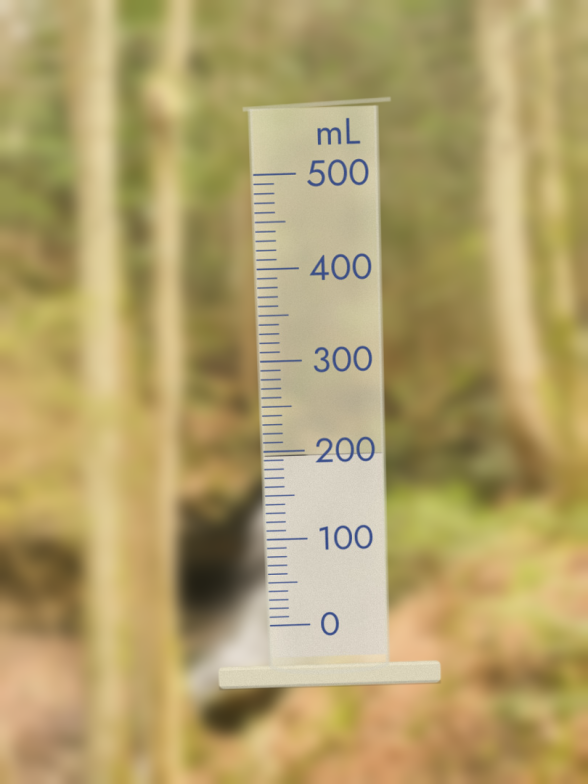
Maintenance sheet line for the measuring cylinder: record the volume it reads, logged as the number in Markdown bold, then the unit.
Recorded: **195** mL
